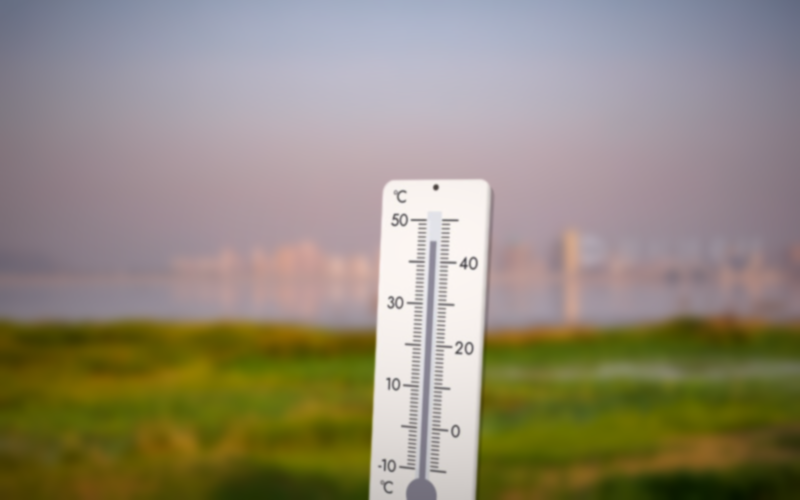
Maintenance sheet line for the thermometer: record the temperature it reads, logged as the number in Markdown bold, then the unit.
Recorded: **45** °C
